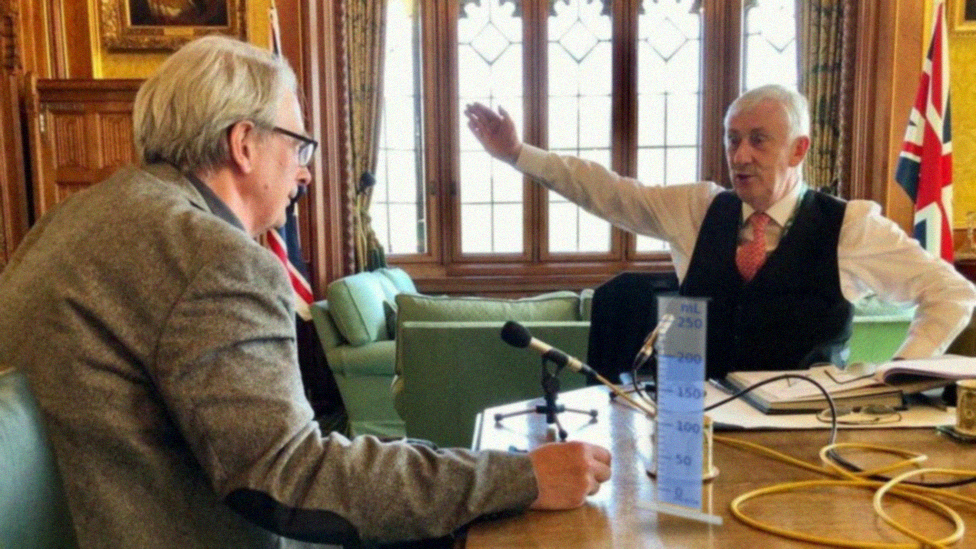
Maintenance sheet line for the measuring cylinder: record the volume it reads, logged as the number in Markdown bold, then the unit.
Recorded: **200** mL
